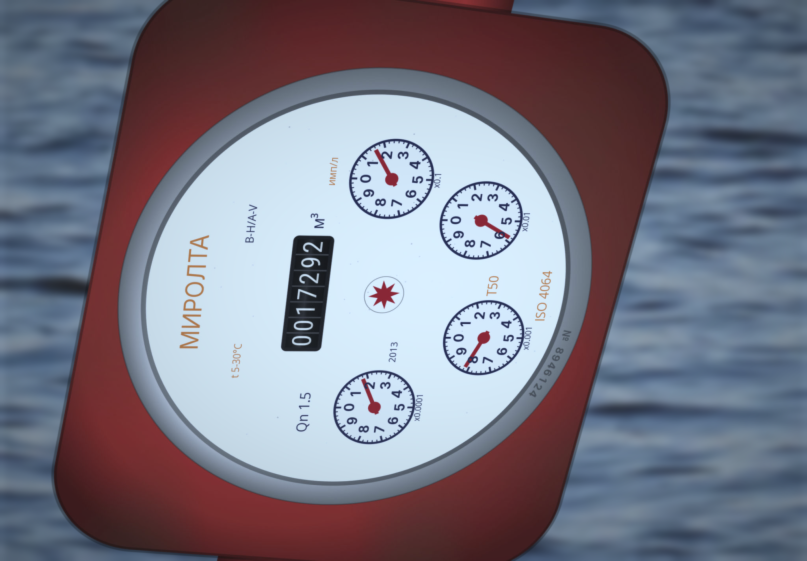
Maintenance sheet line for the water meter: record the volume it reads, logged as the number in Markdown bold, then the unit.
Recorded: **17292.1581** m³
